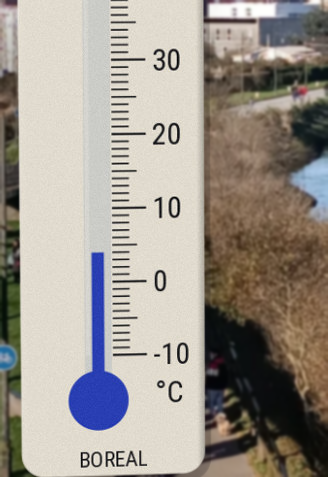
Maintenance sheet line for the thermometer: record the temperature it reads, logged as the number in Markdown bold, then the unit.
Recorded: **4** °C
